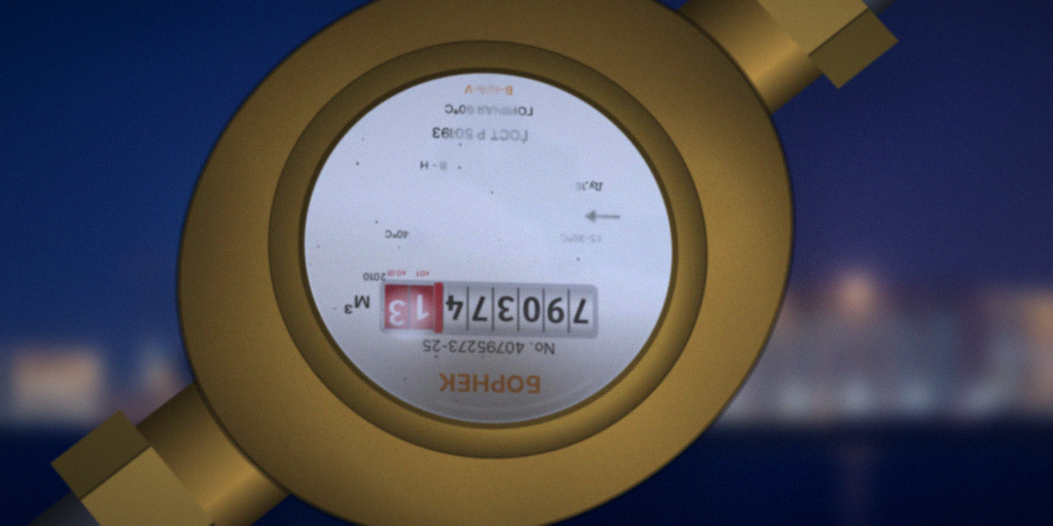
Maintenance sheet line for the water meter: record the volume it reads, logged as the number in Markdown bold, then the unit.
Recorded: **790374.13** m³
